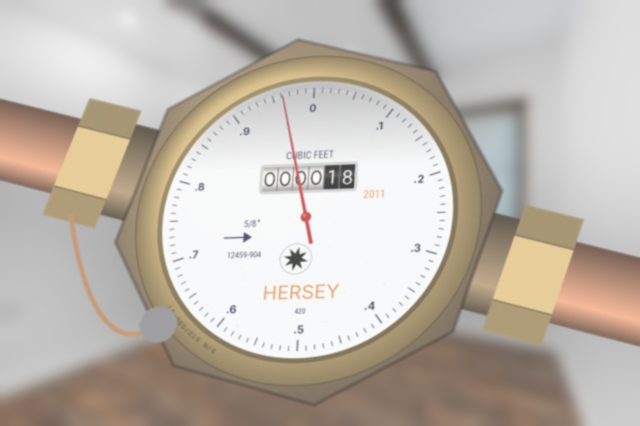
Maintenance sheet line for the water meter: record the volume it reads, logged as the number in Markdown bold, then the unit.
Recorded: **17.96** ft³
